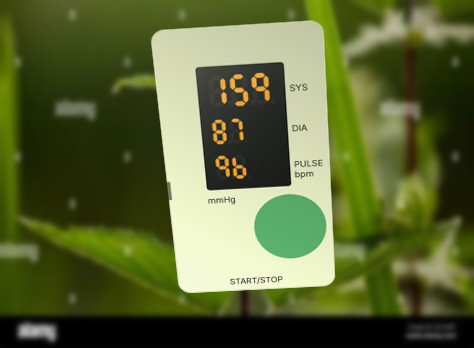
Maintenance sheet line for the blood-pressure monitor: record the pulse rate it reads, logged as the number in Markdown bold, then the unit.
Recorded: **96** bpm
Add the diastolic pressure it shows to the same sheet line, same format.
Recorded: **87** mmHg
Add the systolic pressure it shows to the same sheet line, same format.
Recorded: **159** mmHg
